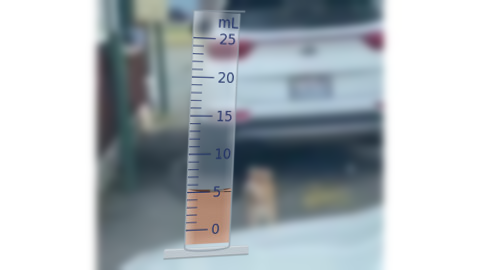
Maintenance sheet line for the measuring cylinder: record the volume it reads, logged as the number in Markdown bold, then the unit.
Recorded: **5** mL
